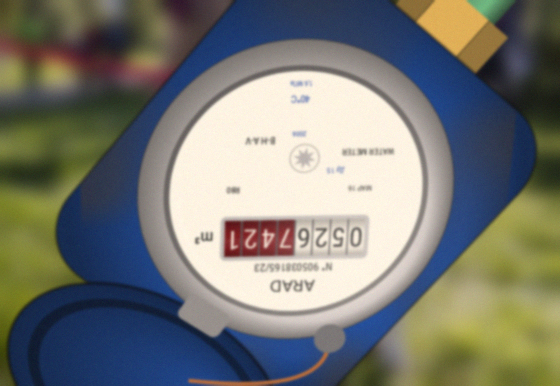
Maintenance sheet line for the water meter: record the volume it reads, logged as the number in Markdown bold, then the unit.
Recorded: **526.7421** m³
